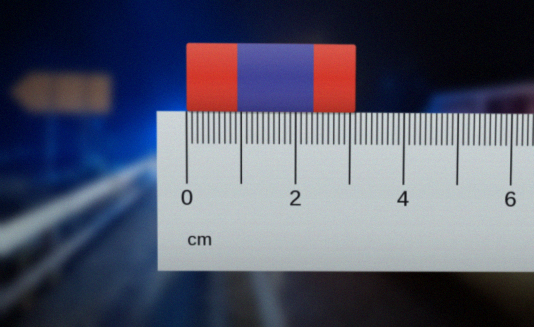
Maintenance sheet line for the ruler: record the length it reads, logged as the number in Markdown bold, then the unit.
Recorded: **3.1** cm
